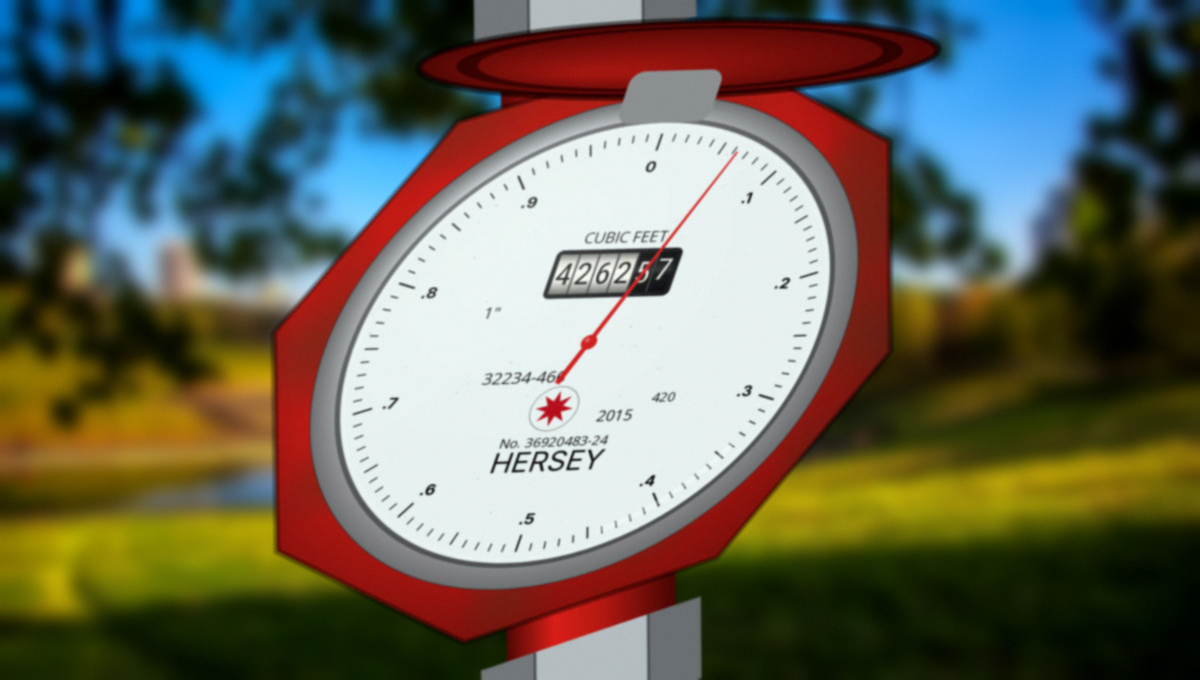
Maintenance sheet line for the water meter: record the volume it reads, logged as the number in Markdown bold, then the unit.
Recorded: **426257.06** ft³
